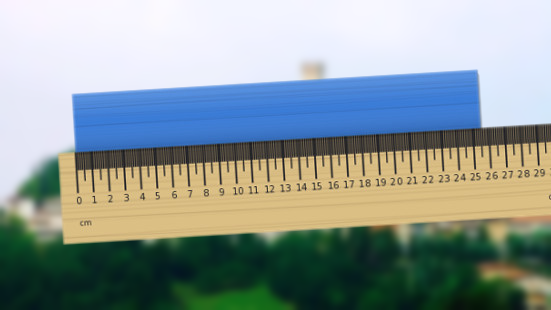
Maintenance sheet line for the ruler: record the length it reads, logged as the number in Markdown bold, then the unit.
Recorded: **25.5** cm
